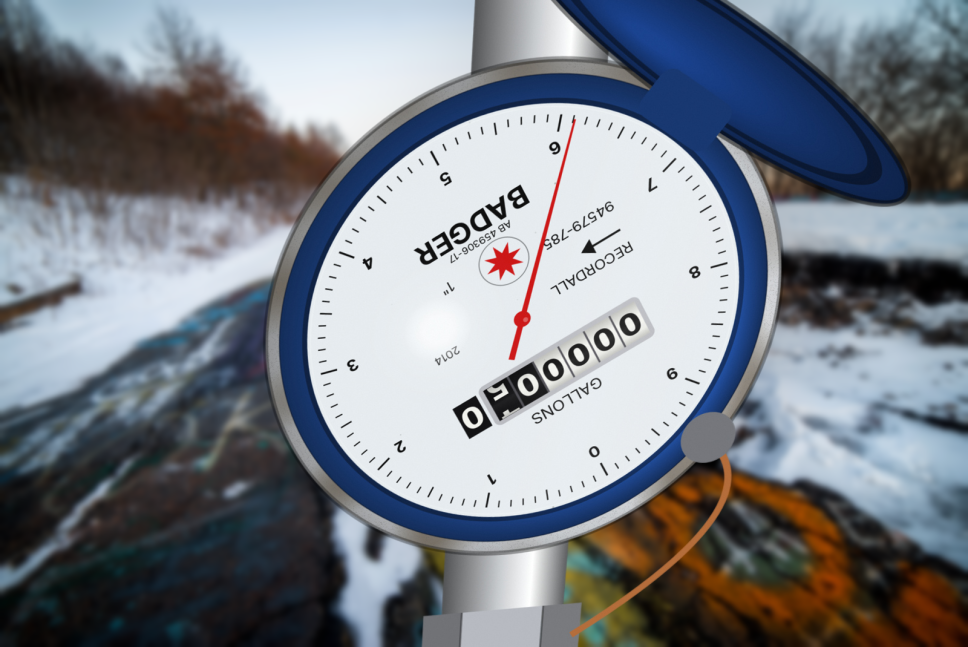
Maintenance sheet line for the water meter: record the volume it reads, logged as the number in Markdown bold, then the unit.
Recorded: **46.1** gal
